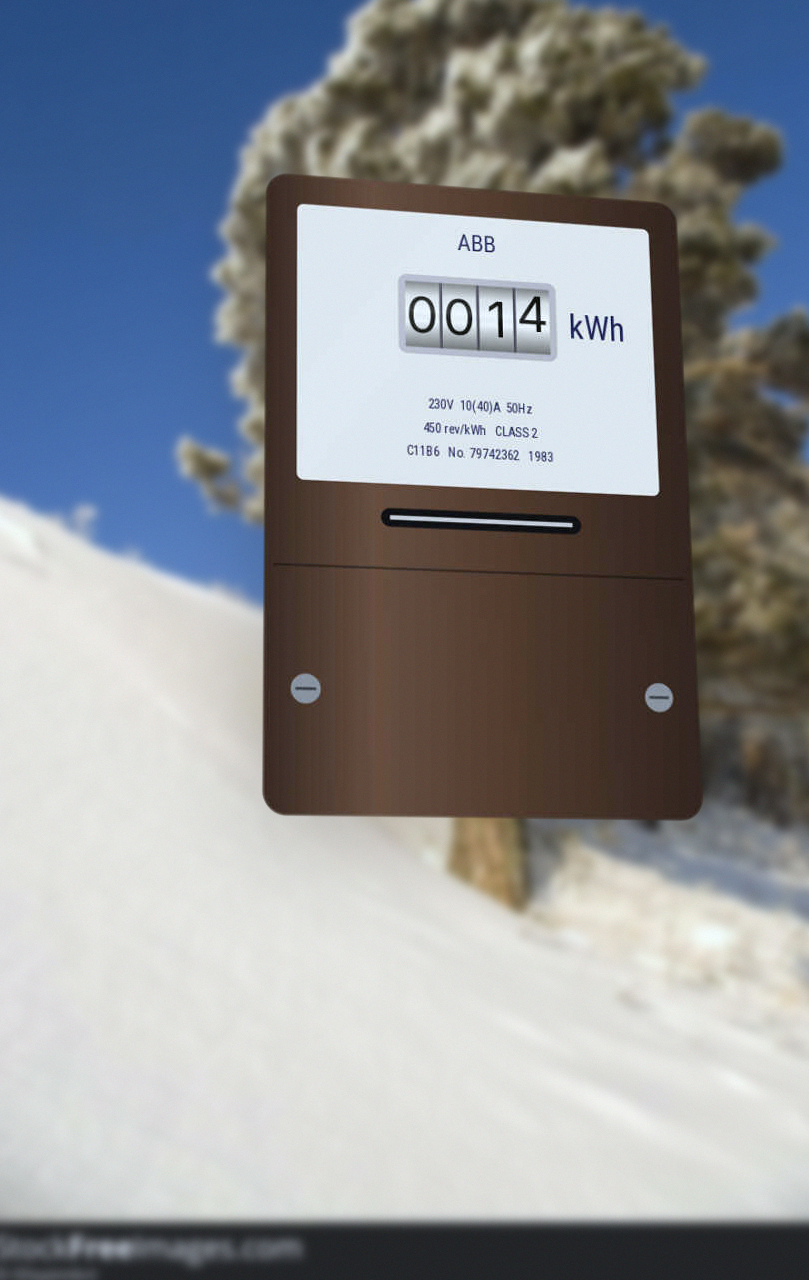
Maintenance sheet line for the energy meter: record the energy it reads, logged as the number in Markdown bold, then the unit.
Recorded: **14** kWh
